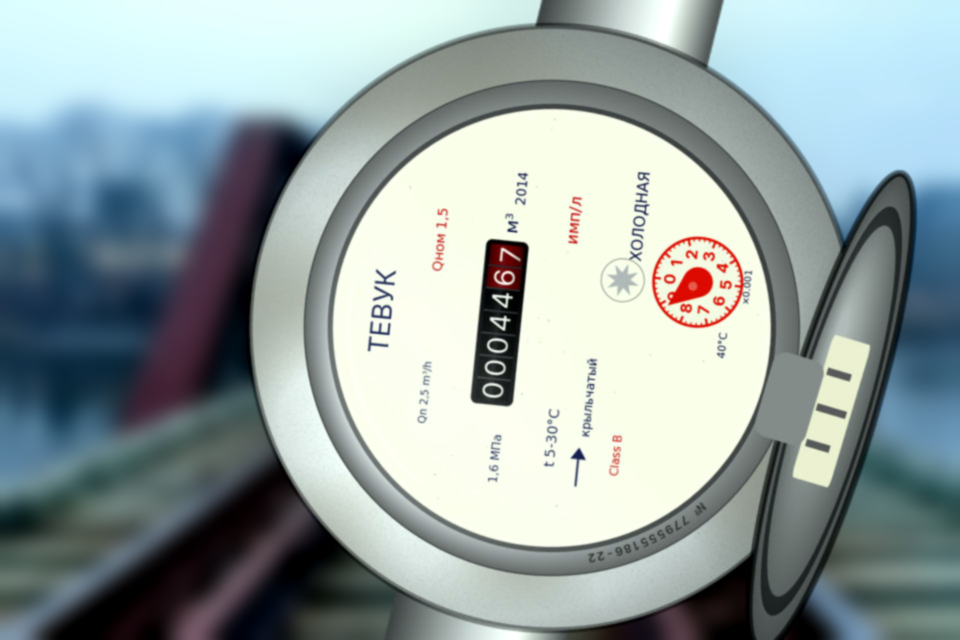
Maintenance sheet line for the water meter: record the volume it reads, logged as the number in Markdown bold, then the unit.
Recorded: **44.668** m³
